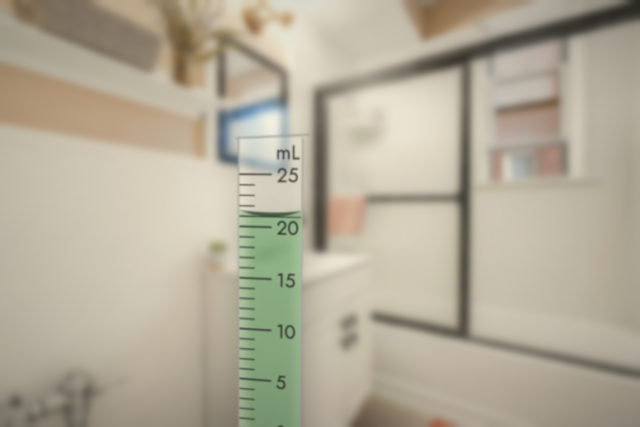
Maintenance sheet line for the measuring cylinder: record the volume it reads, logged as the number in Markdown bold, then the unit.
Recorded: **21** mL
